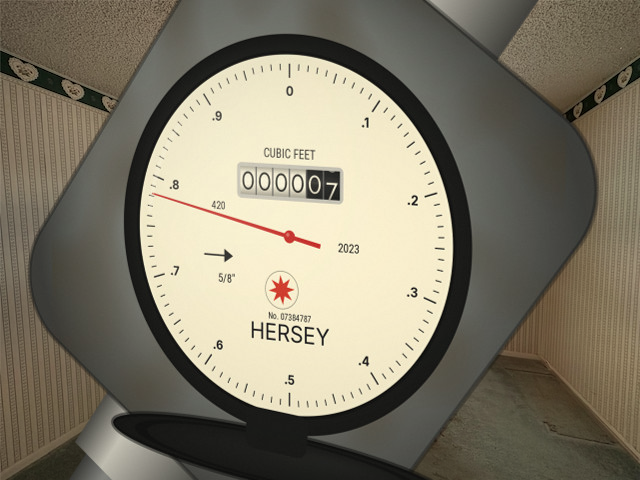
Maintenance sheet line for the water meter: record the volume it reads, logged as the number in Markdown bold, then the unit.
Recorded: **6.78** ft³
